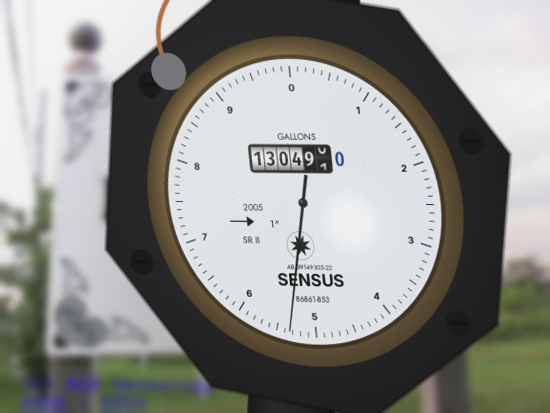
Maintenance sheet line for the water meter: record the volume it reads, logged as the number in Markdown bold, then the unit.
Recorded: **1304905.3** gal
